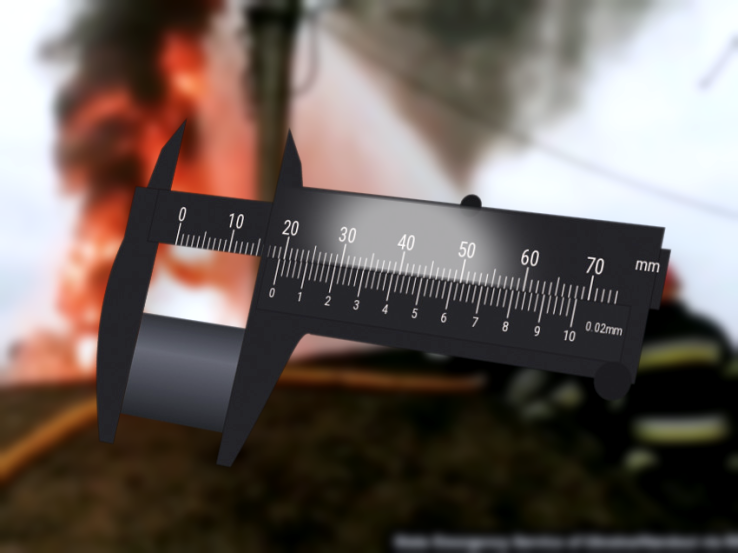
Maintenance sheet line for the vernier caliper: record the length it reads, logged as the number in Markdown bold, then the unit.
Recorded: **19.2** mm
